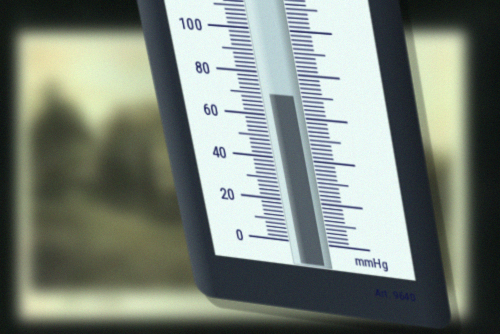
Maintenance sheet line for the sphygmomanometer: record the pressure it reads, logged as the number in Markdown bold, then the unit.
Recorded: **70** mmHg
